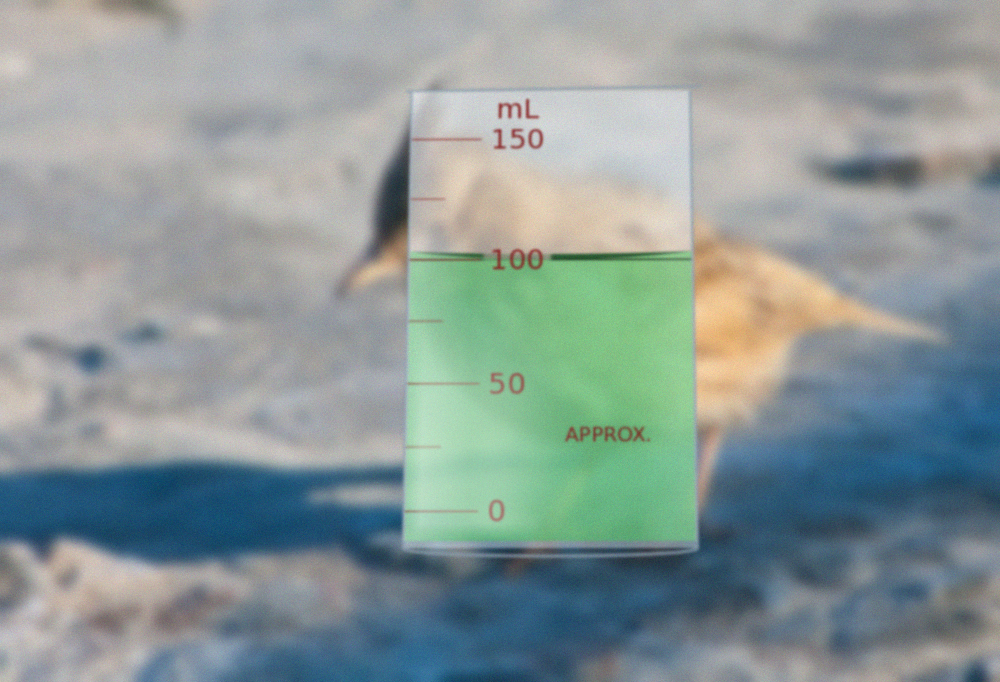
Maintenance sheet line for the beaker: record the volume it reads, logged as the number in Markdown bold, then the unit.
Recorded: **100** mL
